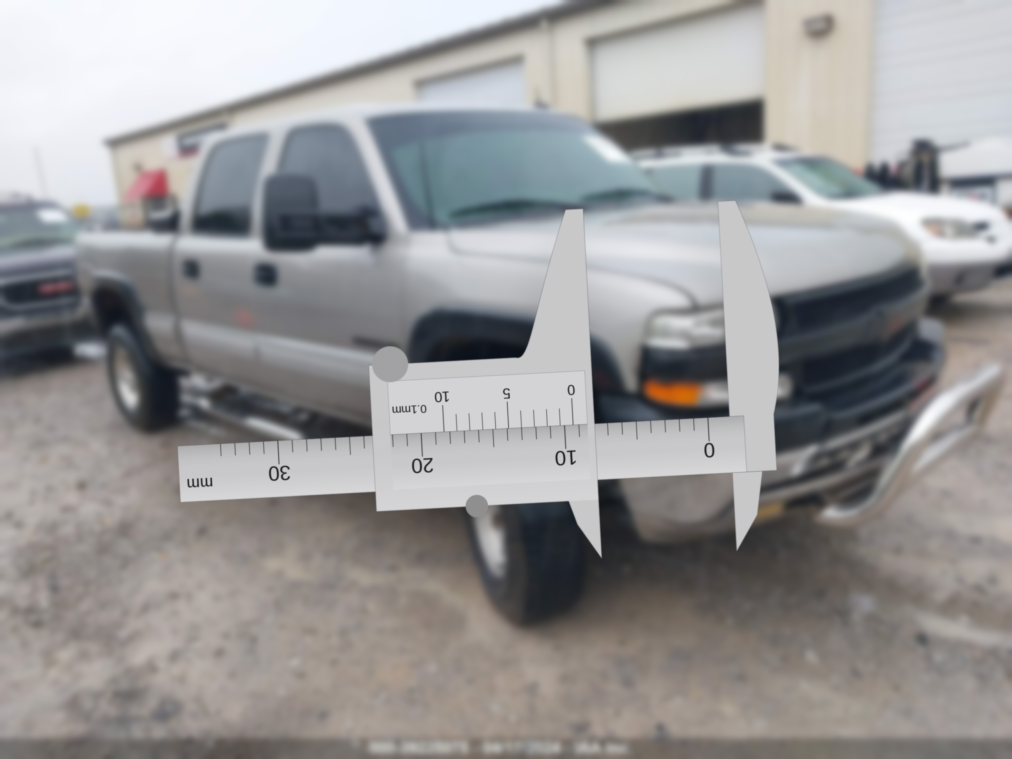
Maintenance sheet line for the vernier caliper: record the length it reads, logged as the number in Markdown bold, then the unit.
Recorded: **9.4** mm
